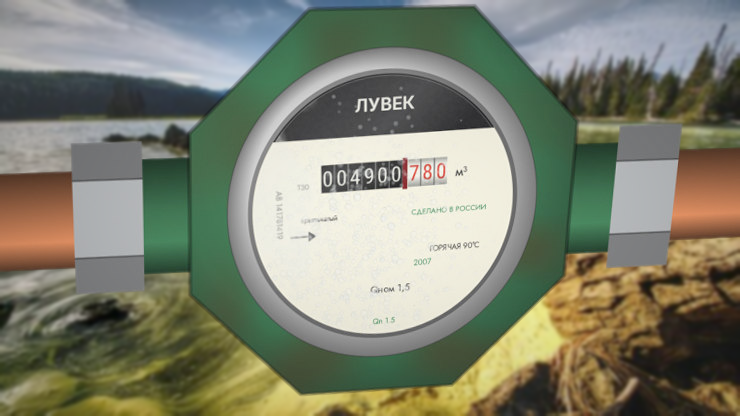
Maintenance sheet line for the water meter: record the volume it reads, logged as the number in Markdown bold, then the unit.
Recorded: **4900.780** m³
